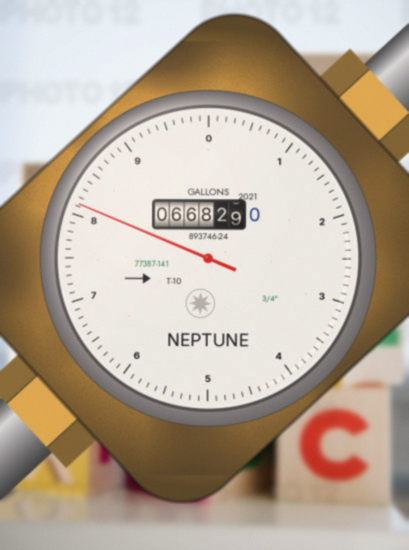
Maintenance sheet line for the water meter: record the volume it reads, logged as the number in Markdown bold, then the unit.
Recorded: **668288.1** gal
